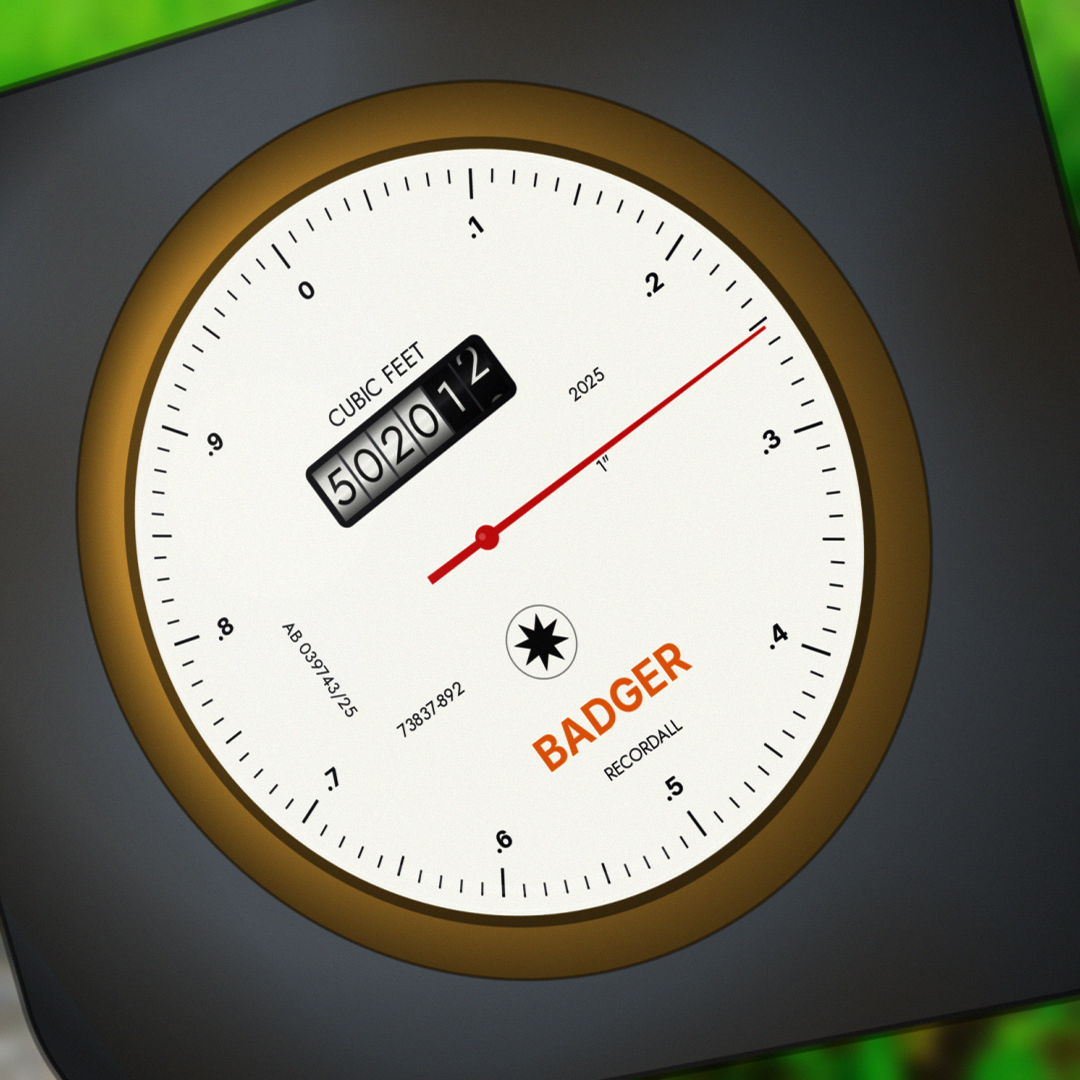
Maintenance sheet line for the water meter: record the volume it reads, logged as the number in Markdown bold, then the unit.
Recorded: **502012.25** ft³
